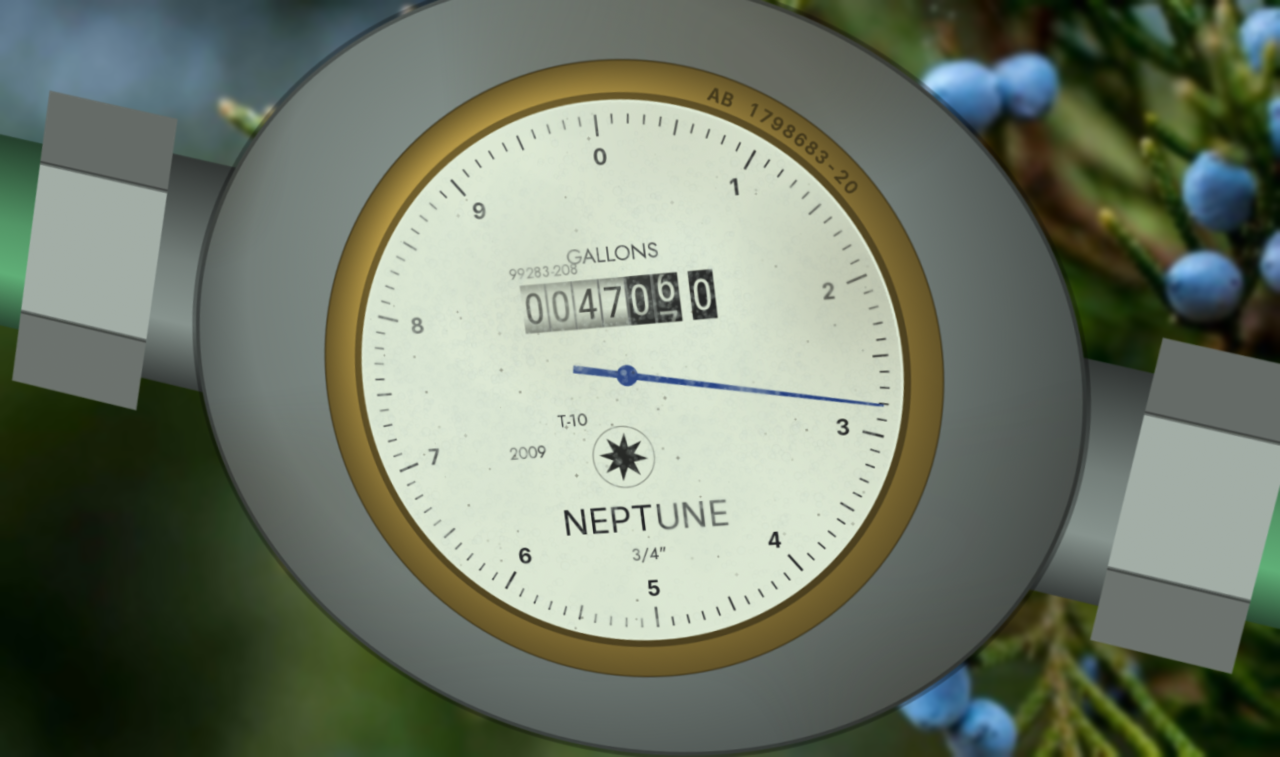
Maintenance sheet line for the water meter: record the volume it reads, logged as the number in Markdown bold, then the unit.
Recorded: **47062.8** gal
